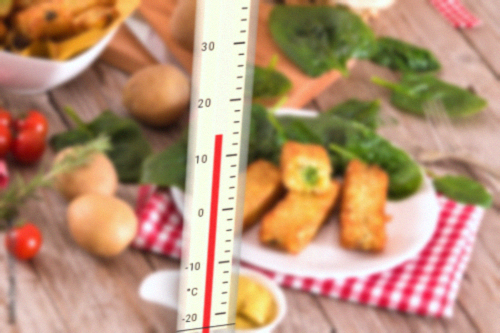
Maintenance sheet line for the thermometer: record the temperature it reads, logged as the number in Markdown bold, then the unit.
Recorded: **14** °C
